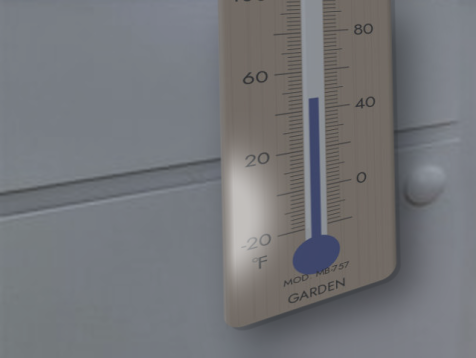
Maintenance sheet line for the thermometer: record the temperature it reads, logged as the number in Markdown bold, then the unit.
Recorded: **46** °F
